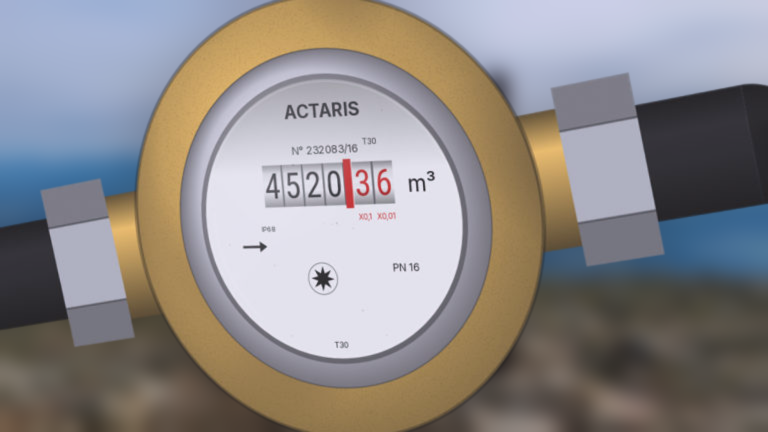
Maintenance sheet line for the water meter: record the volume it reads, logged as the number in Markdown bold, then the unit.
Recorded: **4520.36** m³
